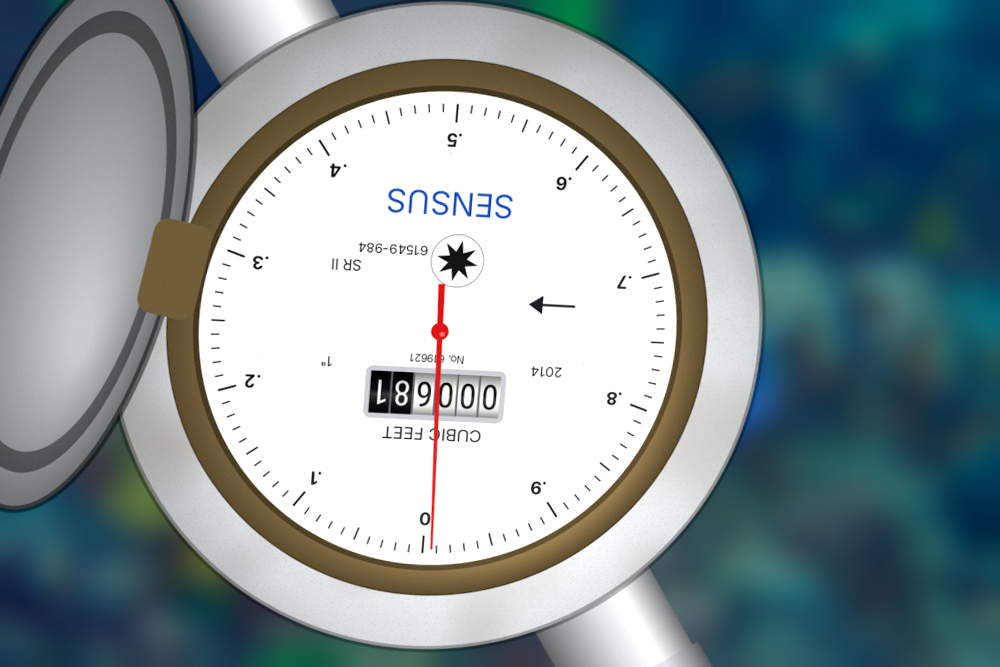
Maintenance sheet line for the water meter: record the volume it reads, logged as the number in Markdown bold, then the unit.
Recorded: **680.99** ft³
